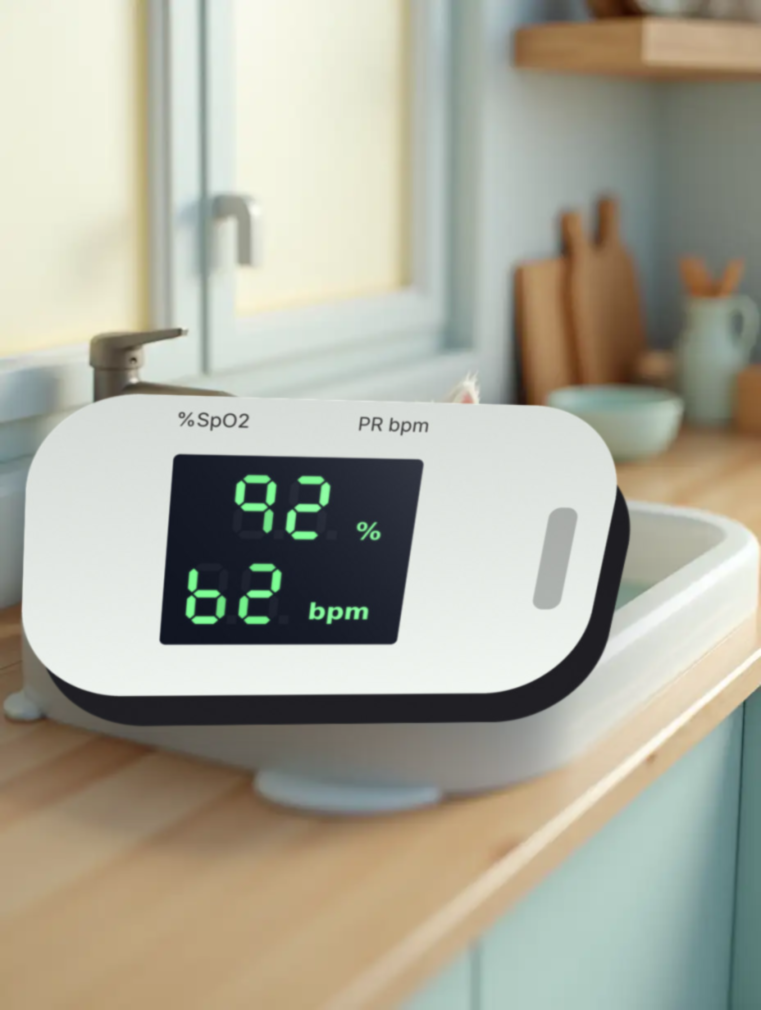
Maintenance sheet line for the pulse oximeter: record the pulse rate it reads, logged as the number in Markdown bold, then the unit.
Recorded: **62** bpm
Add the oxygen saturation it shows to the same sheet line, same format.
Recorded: **92** %
